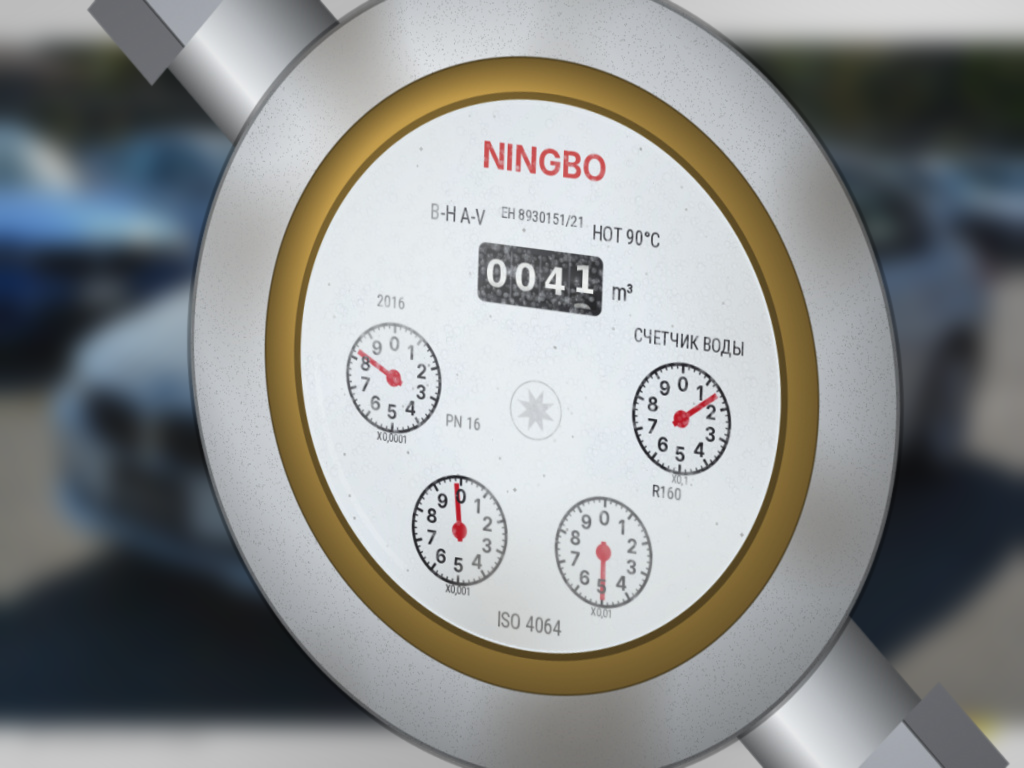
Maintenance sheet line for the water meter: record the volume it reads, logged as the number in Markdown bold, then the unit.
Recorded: **41.1498** m³
